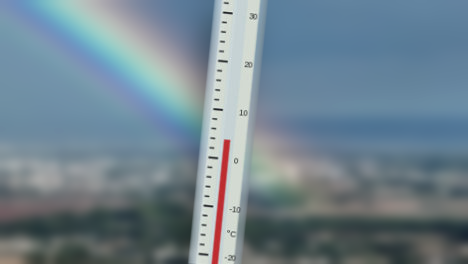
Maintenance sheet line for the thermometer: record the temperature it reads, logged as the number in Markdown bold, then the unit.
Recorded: **4** °C
